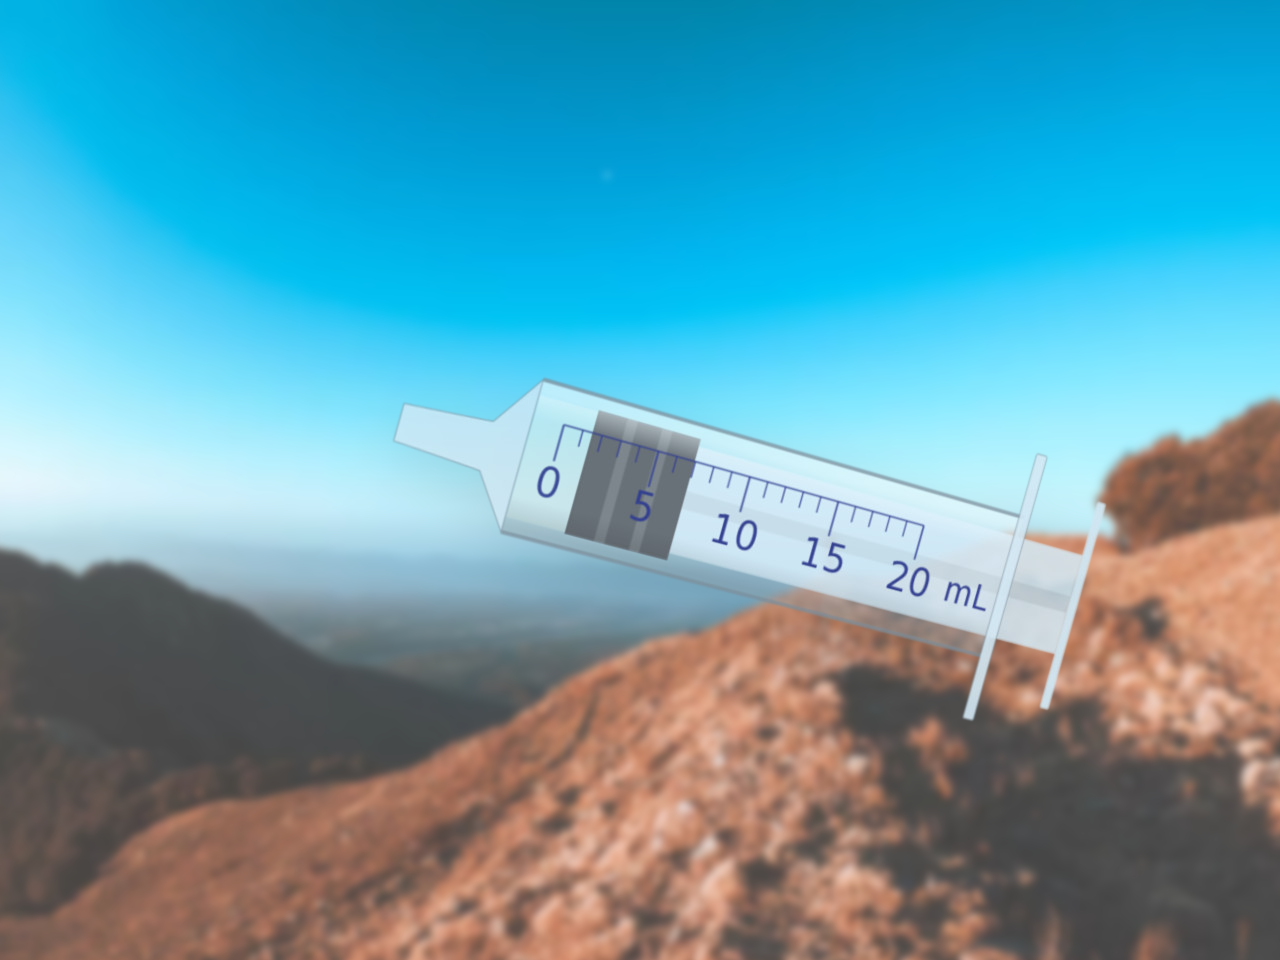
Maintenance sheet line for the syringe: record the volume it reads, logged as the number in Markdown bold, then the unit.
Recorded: **1.5** mL
